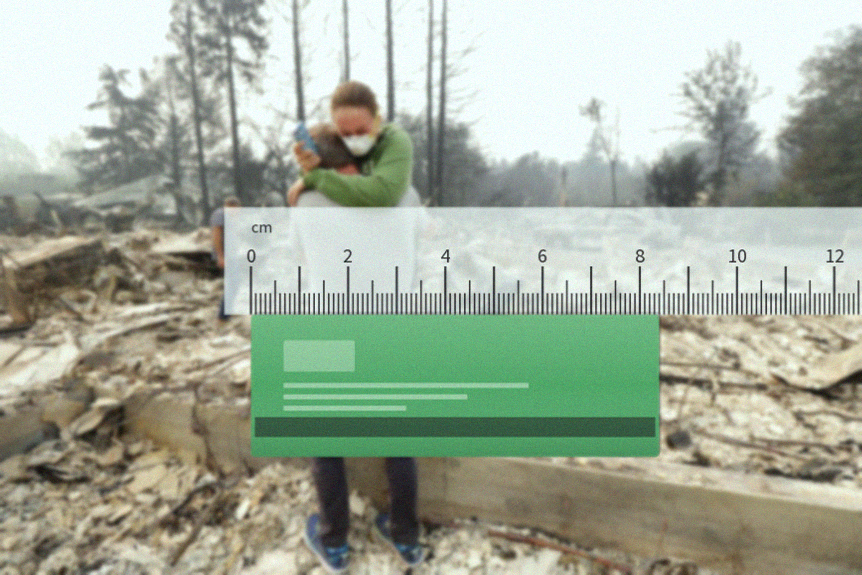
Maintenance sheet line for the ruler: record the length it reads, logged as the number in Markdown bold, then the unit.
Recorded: **8.4** cm
